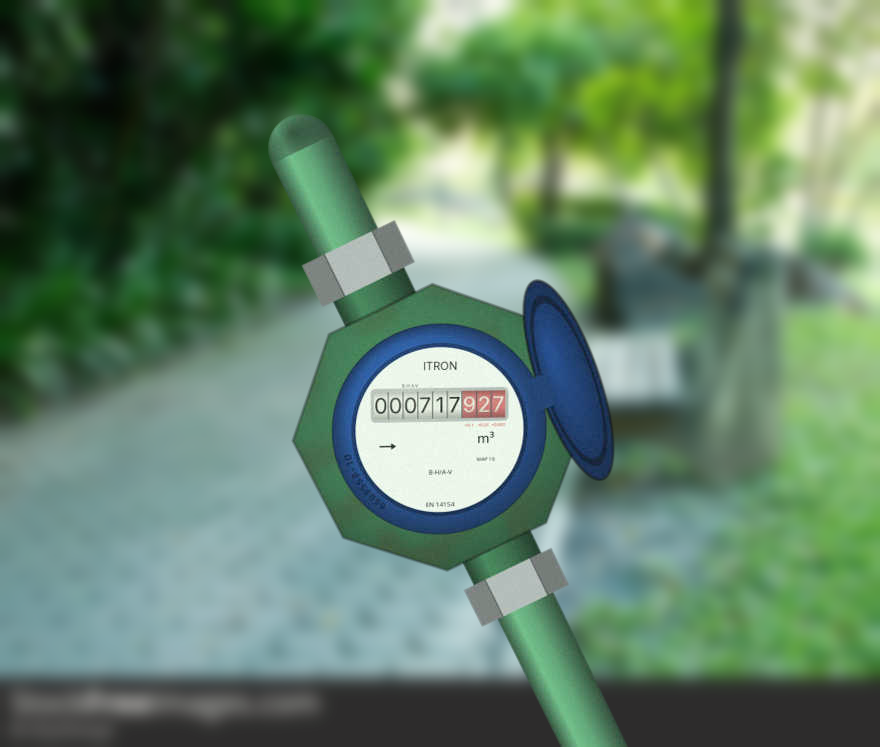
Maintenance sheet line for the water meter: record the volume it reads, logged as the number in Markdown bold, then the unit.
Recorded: **717.927** m³
